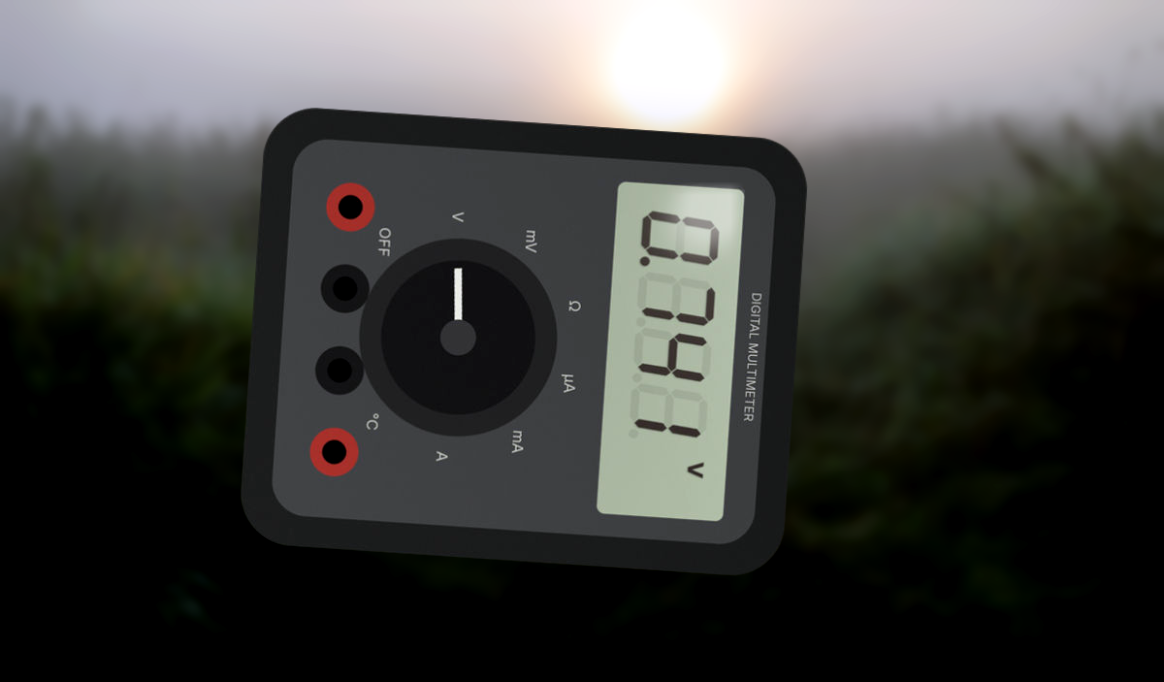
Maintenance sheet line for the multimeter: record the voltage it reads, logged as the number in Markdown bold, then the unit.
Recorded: **0.741** V
